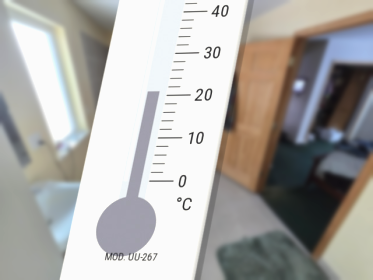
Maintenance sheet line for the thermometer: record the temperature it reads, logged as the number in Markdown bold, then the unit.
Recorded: **21** °C
